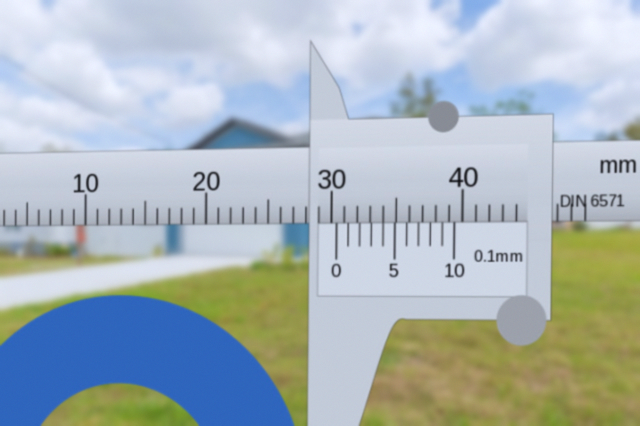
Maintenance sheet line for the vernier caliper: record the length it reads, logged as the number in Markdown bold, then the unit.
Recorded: **30.4** mm
